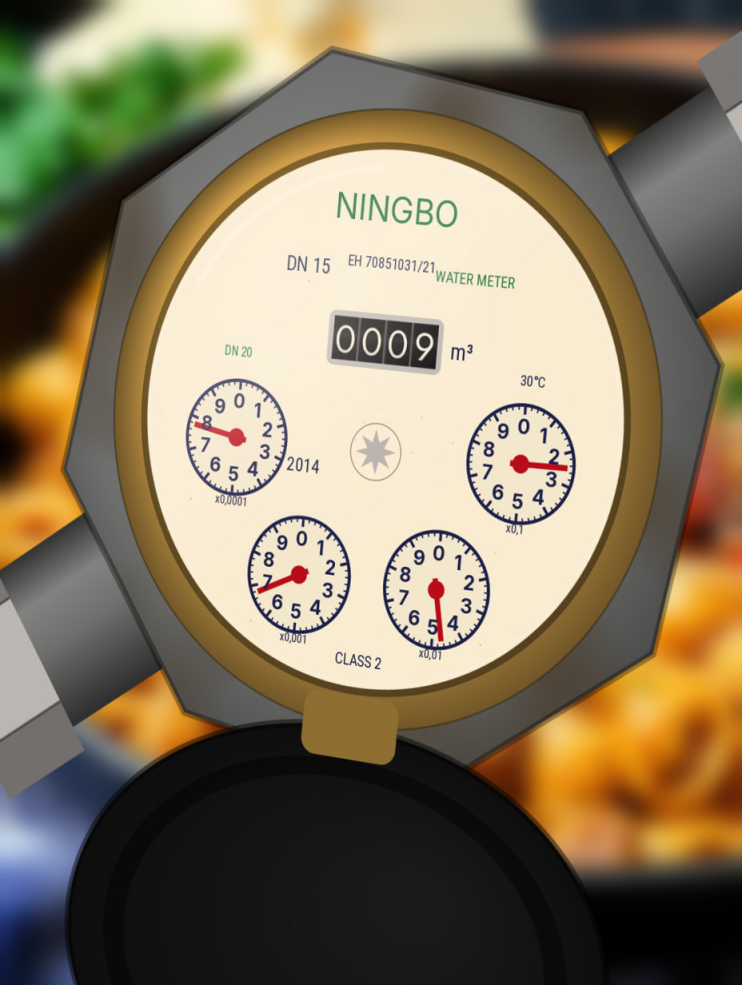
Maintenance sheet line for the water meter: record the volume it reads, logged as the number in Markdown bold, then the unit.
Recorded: **9.2467** m³
